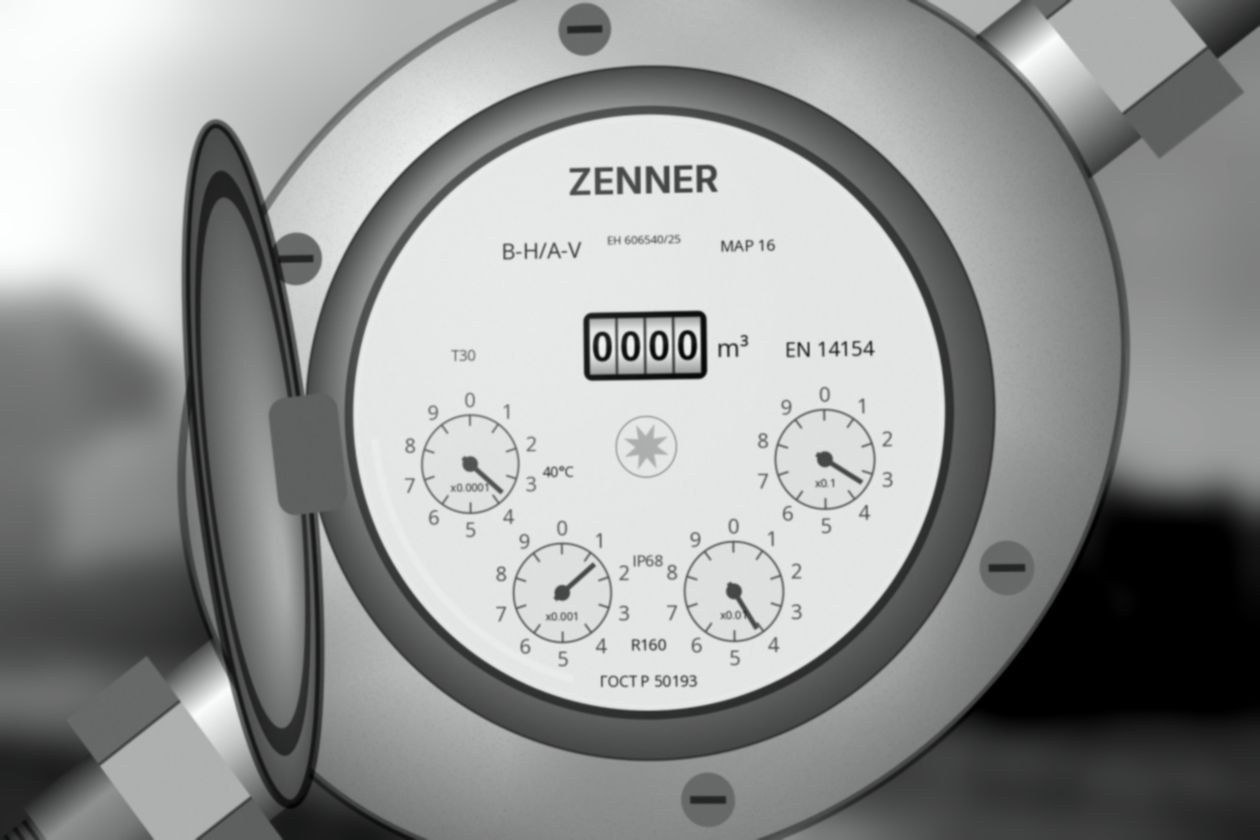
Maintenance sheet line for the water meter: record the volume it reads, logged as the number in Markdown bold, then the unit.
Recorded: **0.3413** m³
